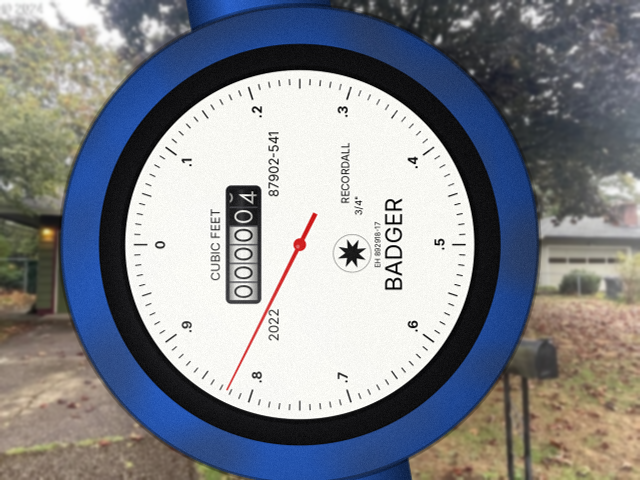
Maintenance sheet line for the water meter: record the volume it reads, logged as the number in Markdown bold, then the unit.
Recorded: **3.82** ft³
